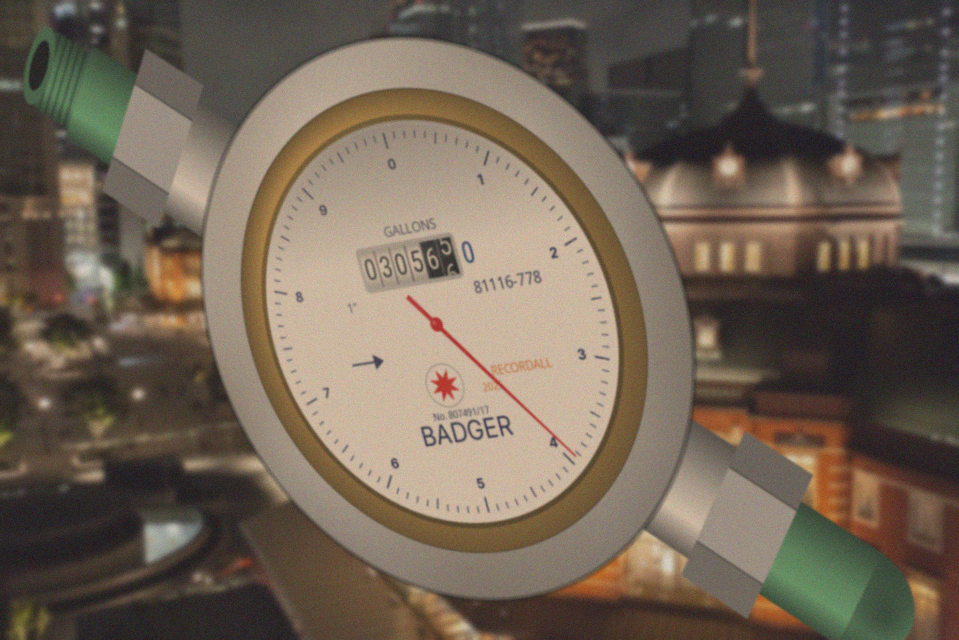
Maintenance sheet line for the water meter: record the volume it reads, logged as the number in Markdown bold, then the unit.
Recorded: **305653.9** gal
